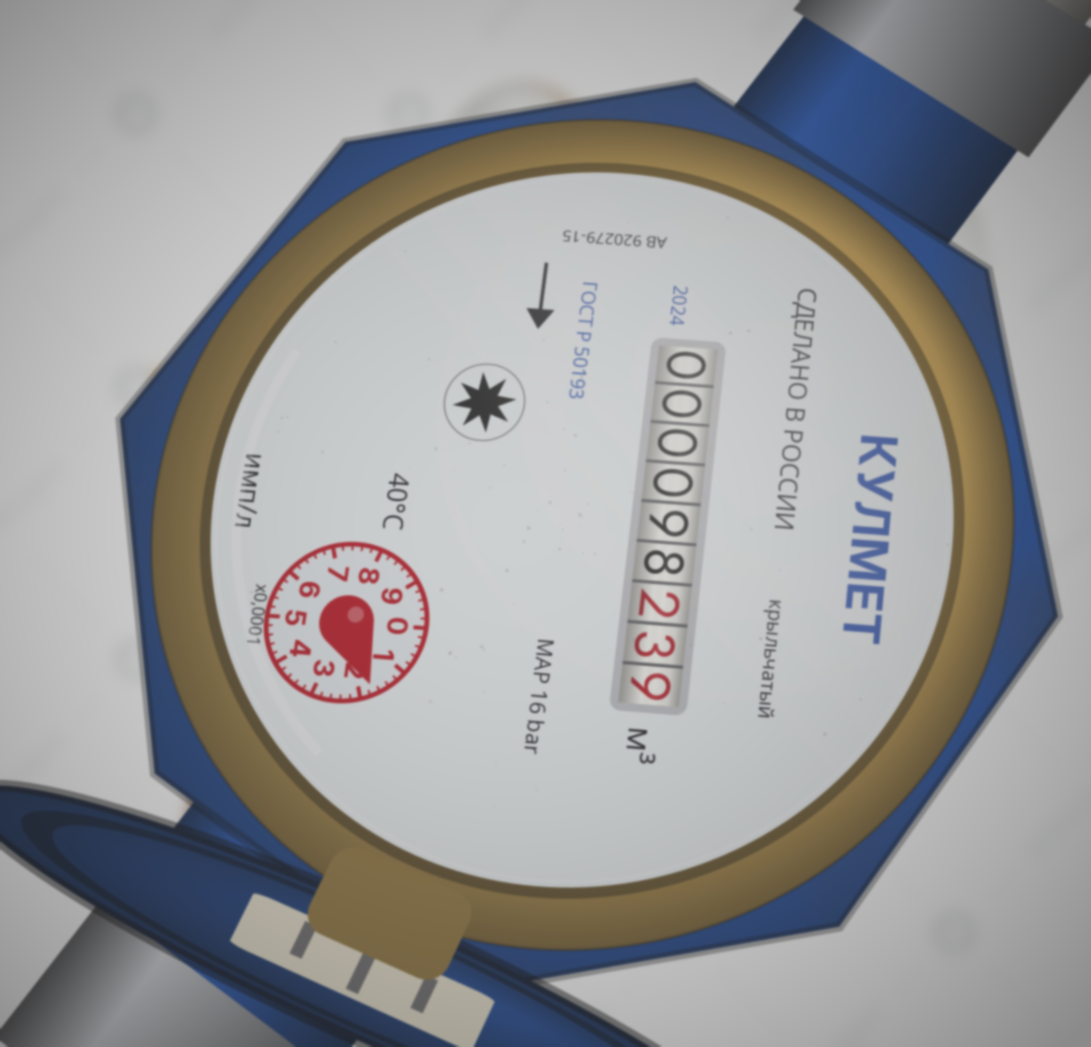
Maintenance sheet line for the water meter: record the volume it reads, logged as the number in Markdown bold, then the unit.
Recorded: **98.2391** m³
